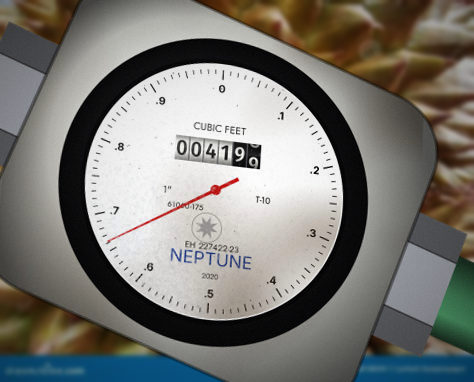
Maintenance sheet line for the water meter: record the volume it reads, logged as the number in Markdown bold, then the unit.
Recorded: **4198.66** ft³
